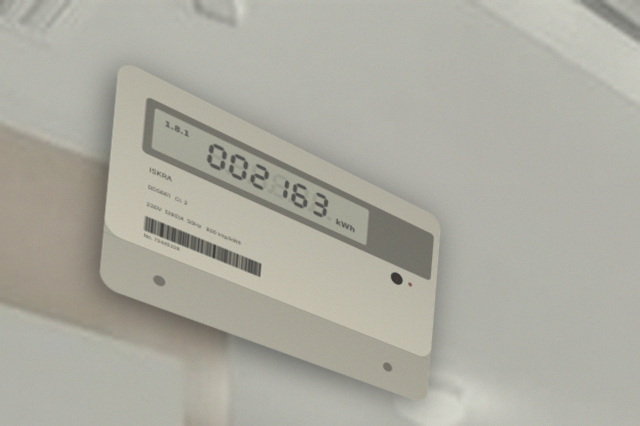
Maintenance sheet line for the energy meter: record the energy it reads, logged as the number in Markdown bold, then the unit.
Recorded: **2163** kWh
